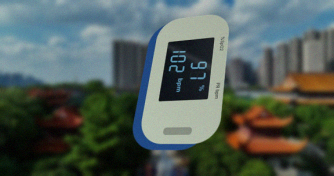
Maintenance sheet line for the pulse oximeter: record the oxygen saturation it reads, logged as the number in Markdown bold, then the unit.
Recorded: **97** %
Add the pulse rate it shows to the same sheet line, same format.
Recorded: **102** bpm
